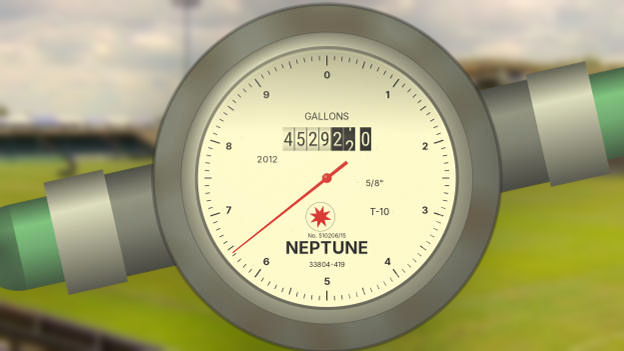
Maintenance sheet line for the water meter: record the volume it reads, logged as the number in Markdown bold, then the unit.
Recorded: **4529216.4** gal
